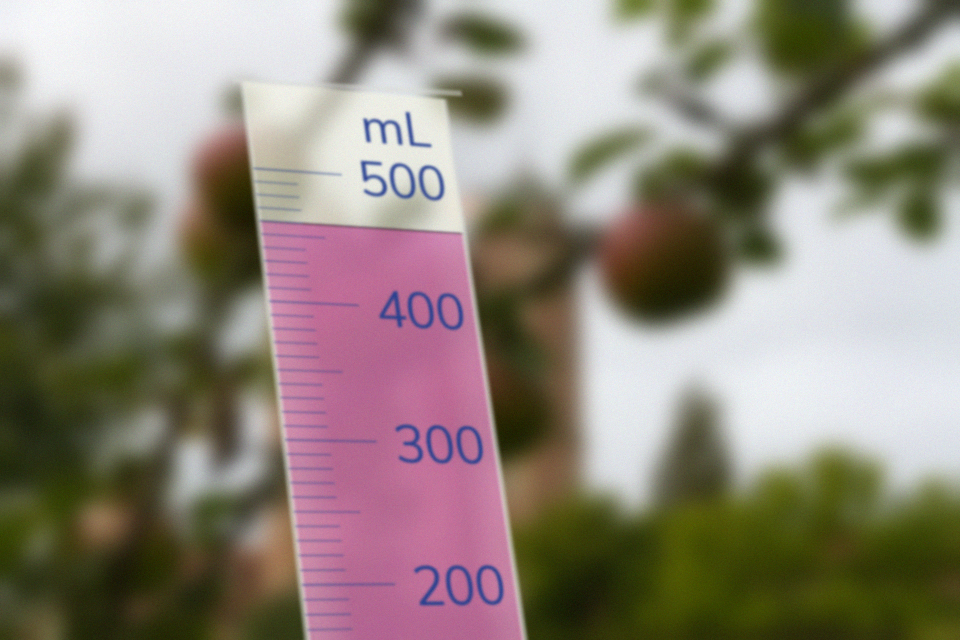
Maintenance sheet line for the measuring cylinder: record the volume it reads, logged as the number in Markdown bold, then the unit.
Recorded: **460** mL
